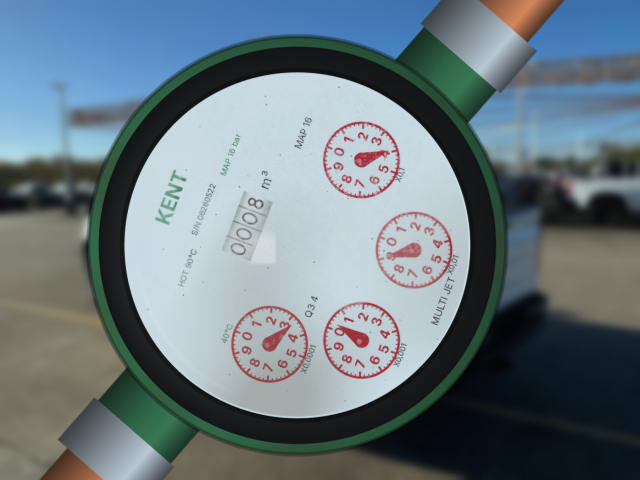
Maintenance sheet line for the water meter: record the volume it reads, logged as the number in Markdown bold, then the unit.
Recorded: **8.3903** m³
